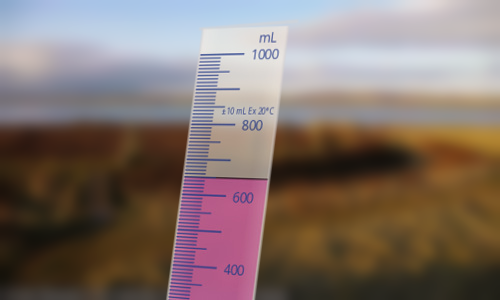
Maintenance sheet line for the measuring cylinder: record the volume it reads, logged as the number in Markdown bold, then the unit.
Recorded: **650** mL
